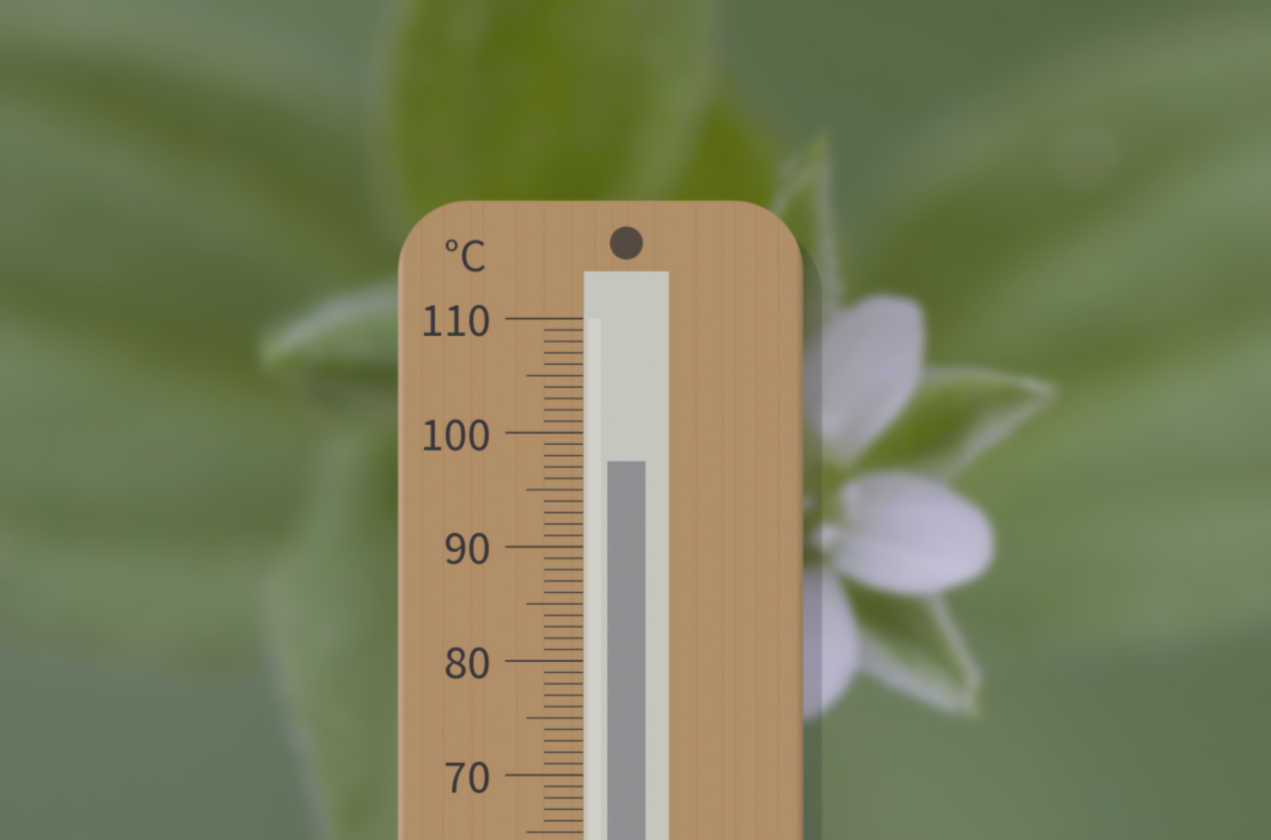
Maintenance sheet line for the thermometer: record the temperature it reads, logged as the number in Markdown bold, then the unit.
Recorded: **97.5** °C
